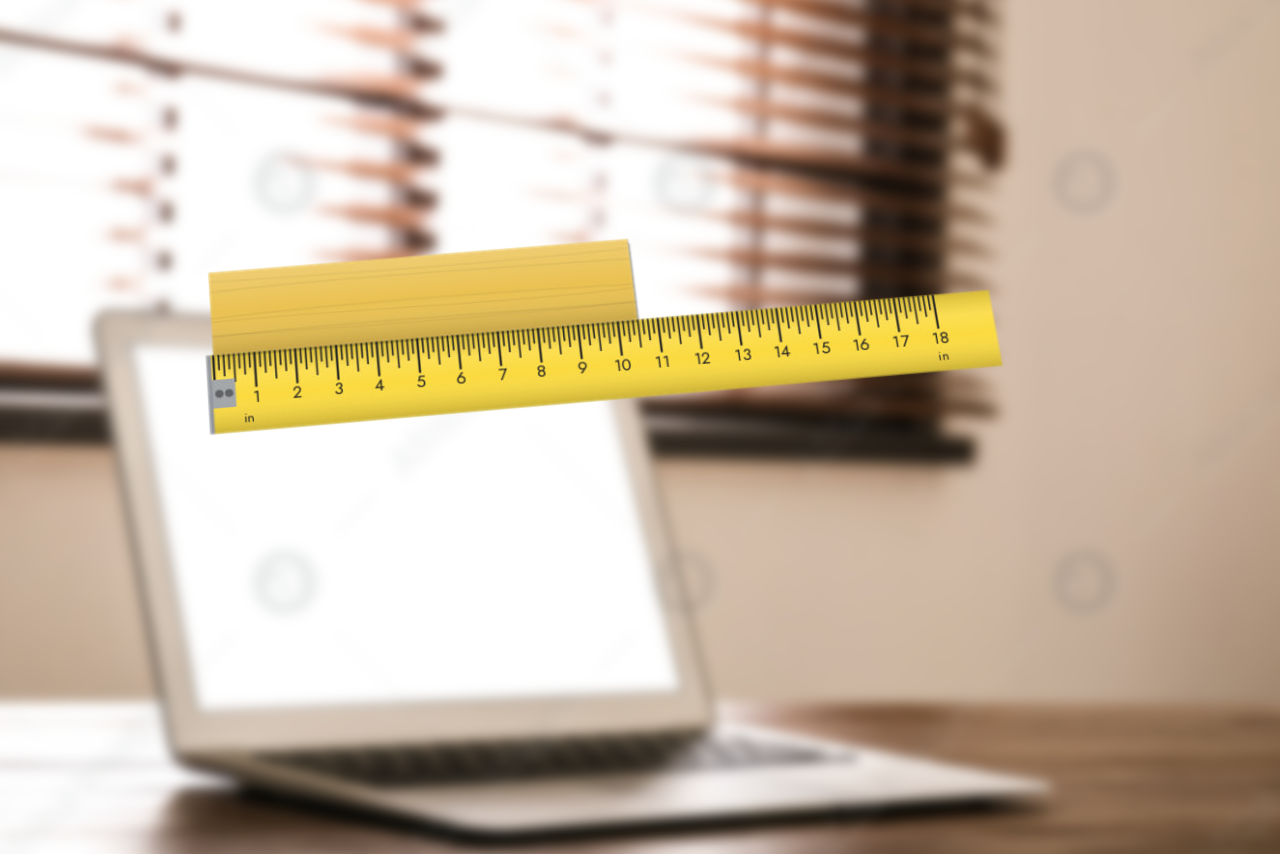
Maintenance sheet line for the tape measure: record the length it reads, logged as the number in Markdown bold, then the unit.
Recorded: **10.5** in
